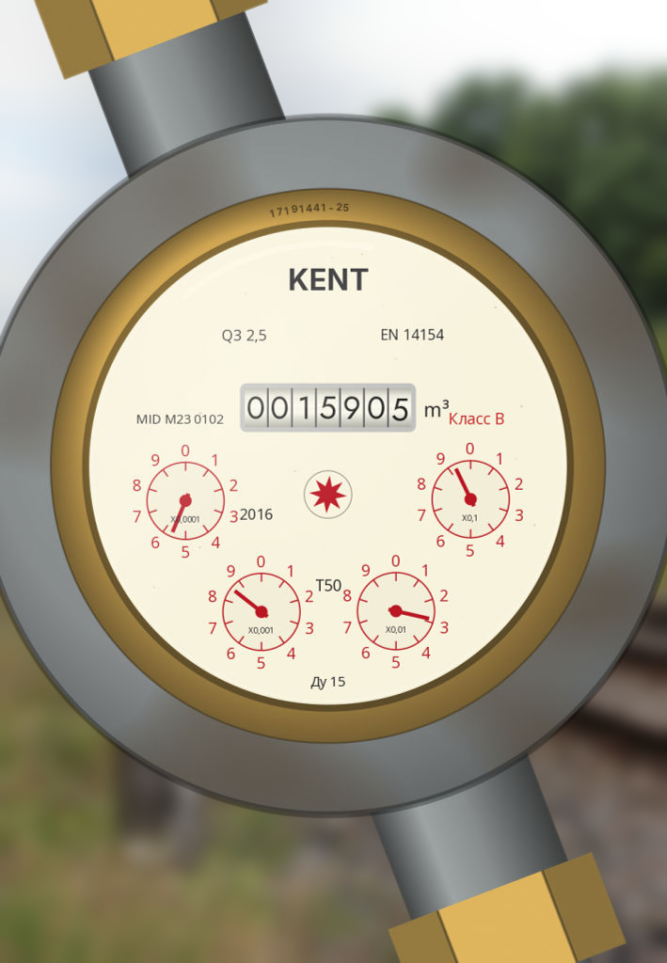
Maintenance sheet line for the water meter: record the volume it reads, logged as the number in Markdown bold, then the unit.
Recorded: **15904.9285** m³
